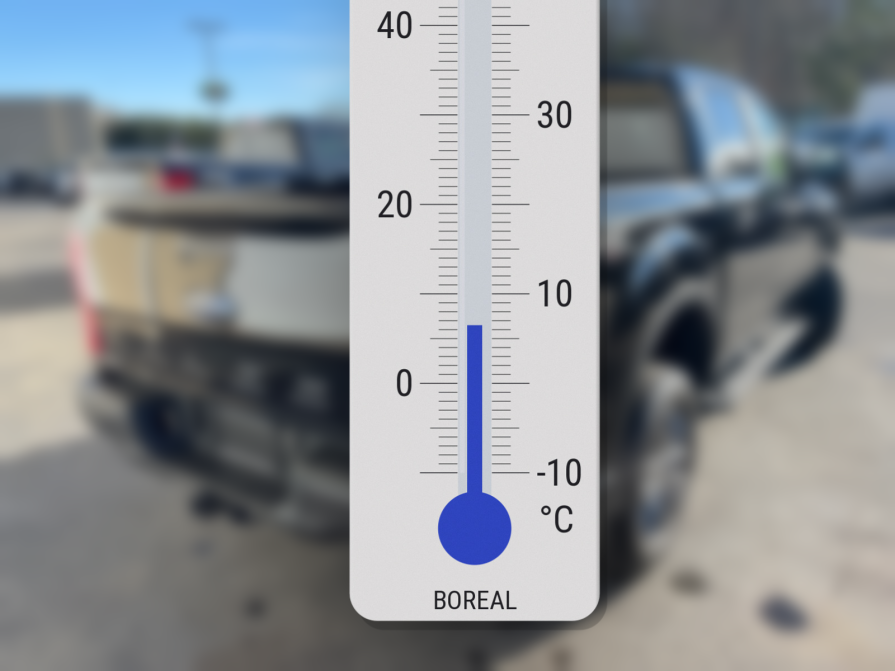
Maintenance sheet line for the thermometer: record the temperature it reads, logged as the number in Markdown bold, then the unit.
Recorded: **6.5** °C
